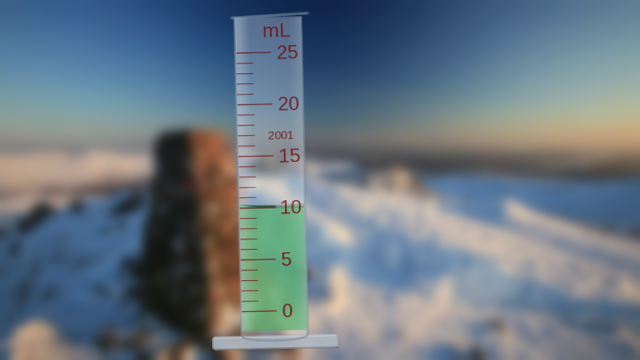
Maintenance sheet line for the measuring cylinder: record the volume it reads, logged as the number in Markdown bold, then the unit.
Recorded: **10** mL
